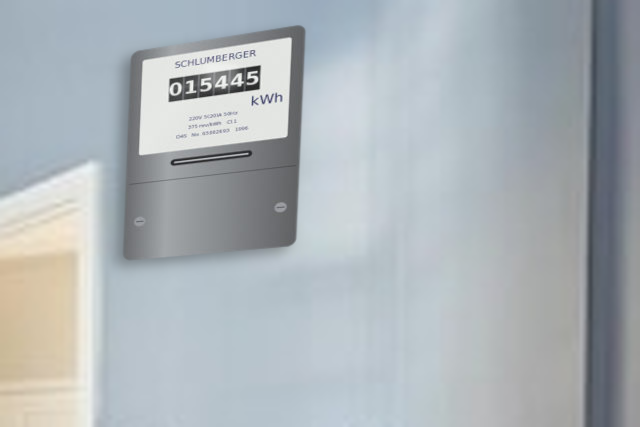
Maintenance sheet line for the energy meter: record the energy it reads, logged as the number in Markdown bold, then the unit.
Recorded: **15445** kWh
